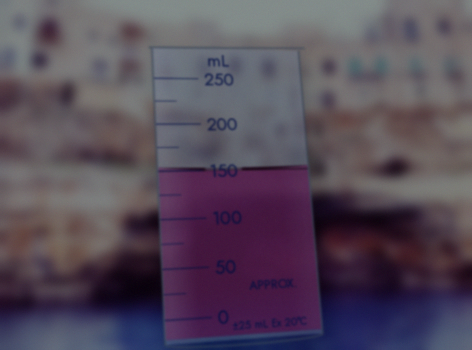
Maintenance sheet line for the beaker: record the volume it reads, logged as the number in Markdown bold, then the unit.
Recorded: **150** mL
